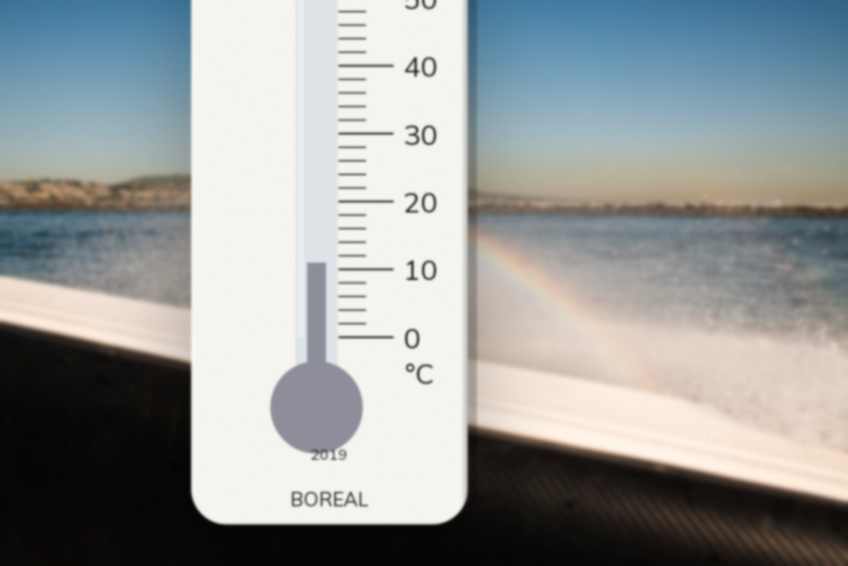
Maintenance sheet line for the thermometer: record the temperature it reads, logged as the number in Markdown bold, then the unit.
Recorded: **11** °C
